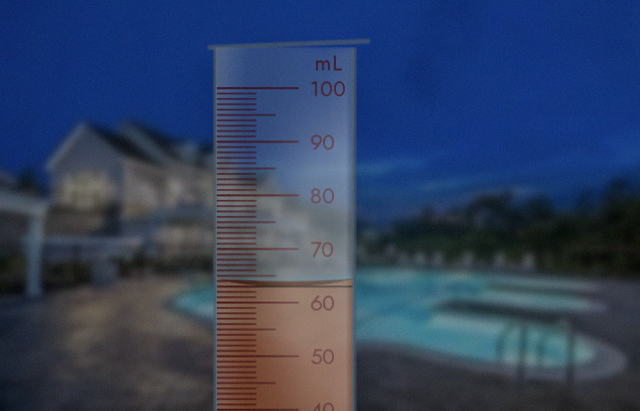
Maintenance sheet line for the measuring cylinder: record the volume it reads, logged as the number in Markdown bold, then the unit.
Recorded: **63** mL
